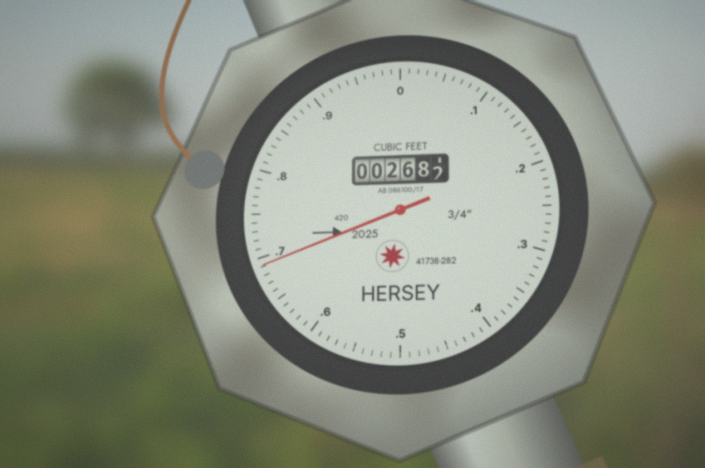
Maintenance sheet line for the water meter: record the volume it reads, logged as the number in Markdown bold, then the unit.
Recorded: **2681.69** ft³
